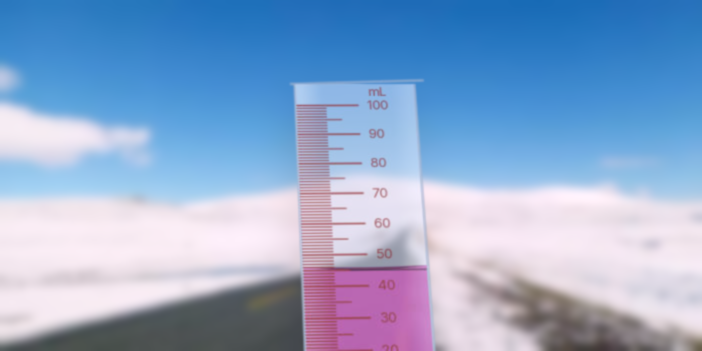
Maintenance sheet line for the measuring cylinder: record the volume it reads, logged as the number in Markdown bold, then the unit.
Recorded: **45** mL
